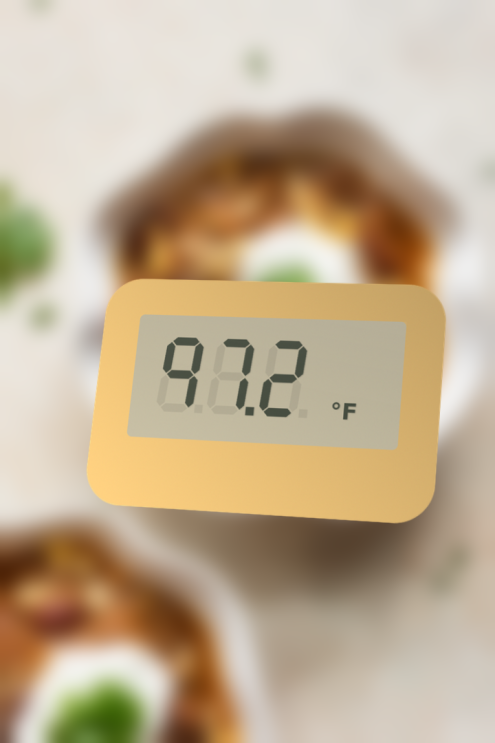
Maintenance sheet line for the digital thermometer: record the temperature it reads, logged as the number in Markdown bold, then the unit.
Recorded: **97.2** °F
